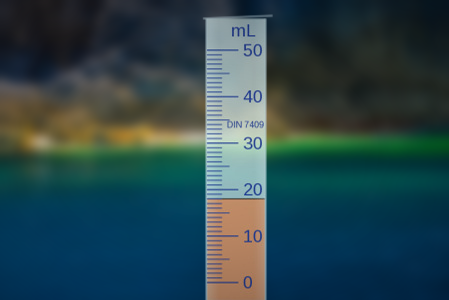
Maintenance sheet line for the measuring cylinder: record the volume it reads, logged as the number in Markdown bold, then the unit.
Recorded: **18** mL
